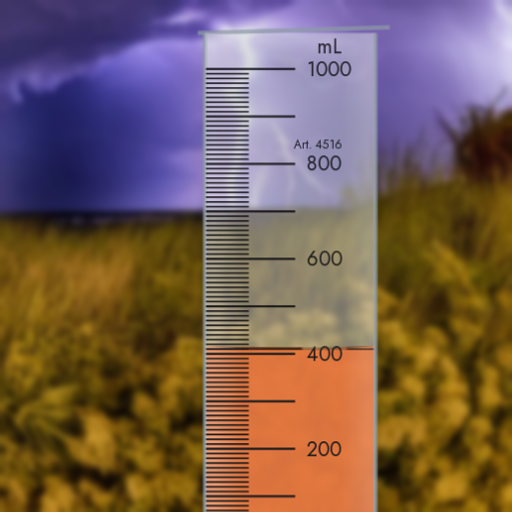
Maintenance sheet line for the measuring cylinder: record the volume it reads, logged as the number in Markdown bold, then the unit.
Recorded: **410** mL
